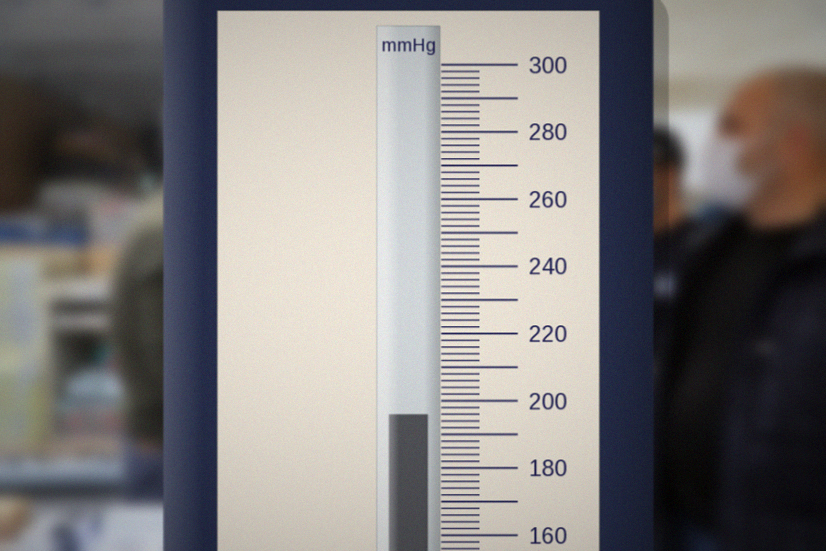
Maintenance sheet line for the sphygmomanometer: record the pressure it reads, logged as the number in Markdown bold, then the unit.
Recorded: **196** mmHg
